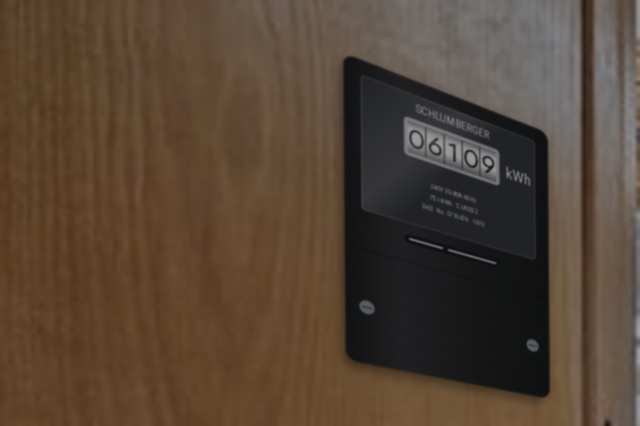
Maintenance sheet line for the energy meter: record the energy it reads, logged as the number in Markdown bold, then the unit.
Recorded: **6109** kWh
